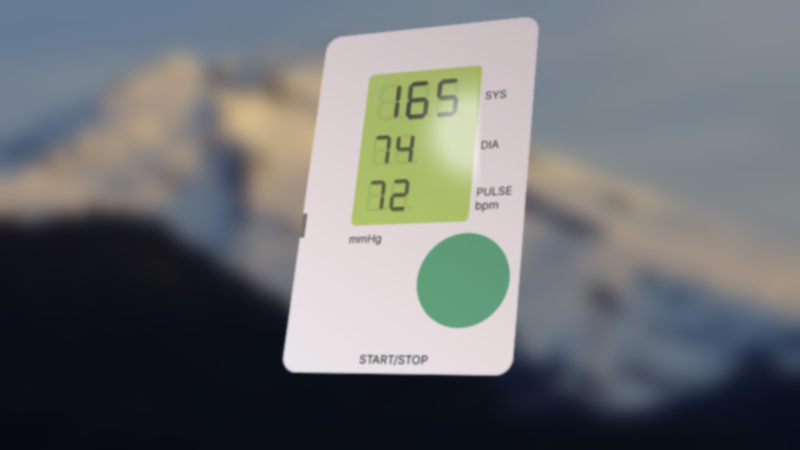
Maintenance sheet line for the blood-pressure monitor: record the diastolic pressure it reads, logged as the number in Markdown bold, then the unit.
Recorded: **74** mmHg
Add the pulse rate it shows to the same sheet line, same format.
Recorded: **72** bpm
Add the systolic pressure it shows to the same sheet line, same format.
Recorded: **165** mmHg
